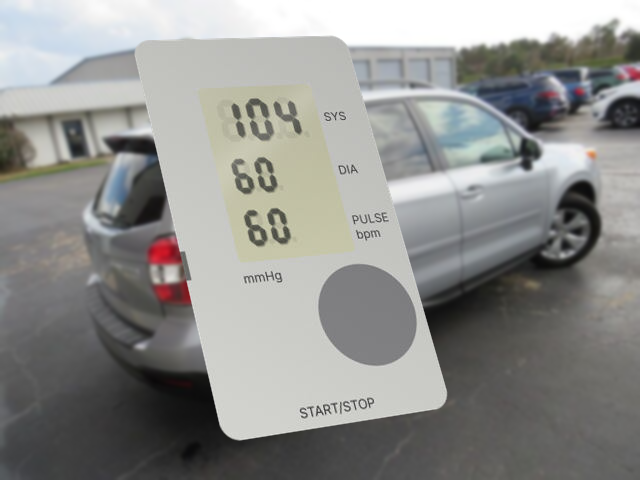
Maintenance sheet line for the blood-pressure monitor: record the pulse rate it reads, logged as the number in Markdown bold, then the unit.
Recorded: **60** bpm
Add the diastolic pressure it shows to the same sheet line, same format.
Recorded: **60** mmHg
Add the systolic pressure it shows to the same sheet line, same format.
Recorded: **104** mmHg
